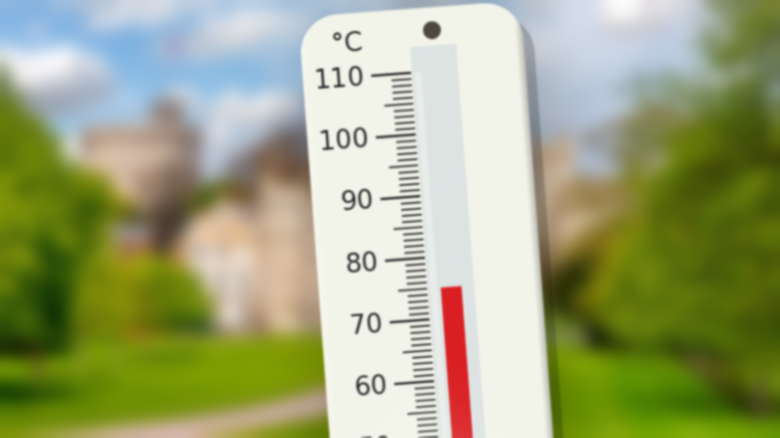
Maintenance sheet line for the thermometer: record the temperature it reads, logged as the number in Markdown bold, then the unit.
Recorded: **75** °C
